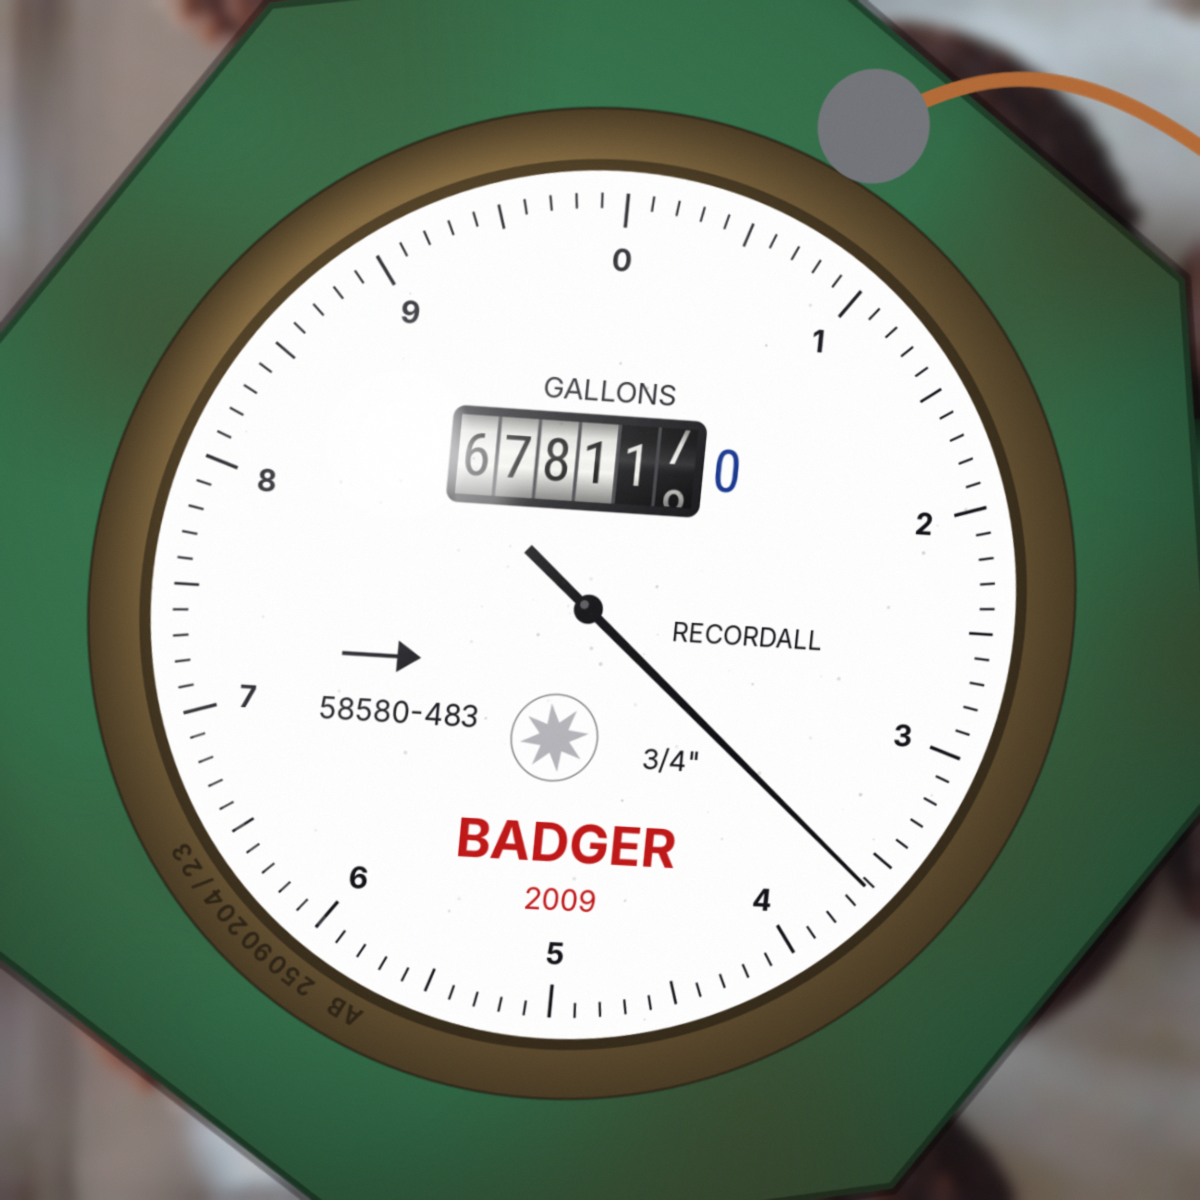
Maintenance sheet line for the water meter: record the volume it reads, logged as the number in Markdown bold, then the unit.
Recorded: **6781173.6** gal
